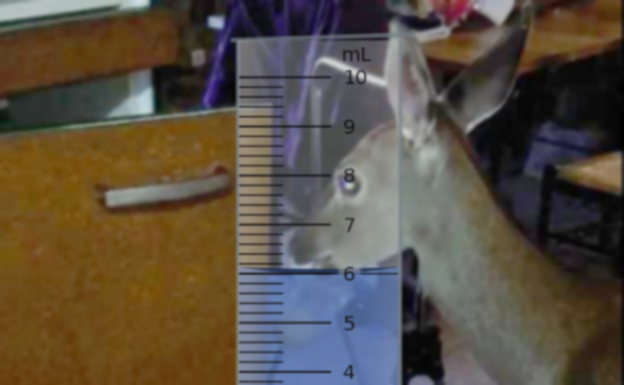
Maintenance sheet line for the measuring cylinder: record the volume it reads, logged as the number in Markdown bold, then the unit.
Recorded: **6** mL
